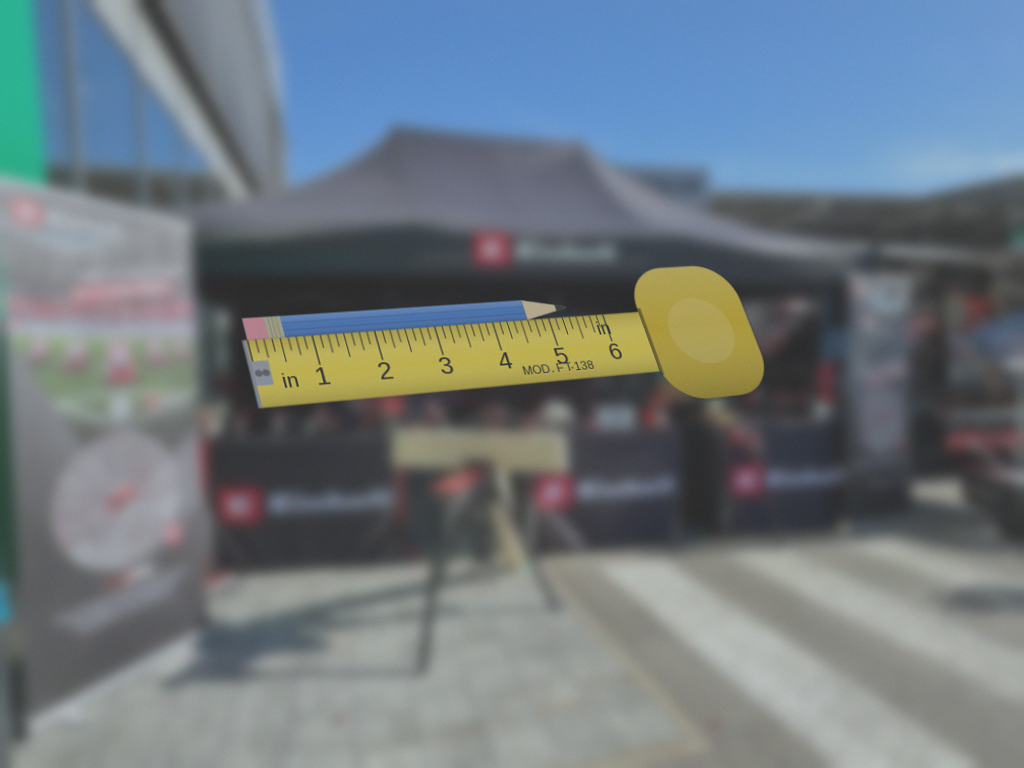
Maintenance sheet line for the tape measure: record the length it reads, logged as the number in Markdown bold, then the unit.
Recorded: **5.375** in
